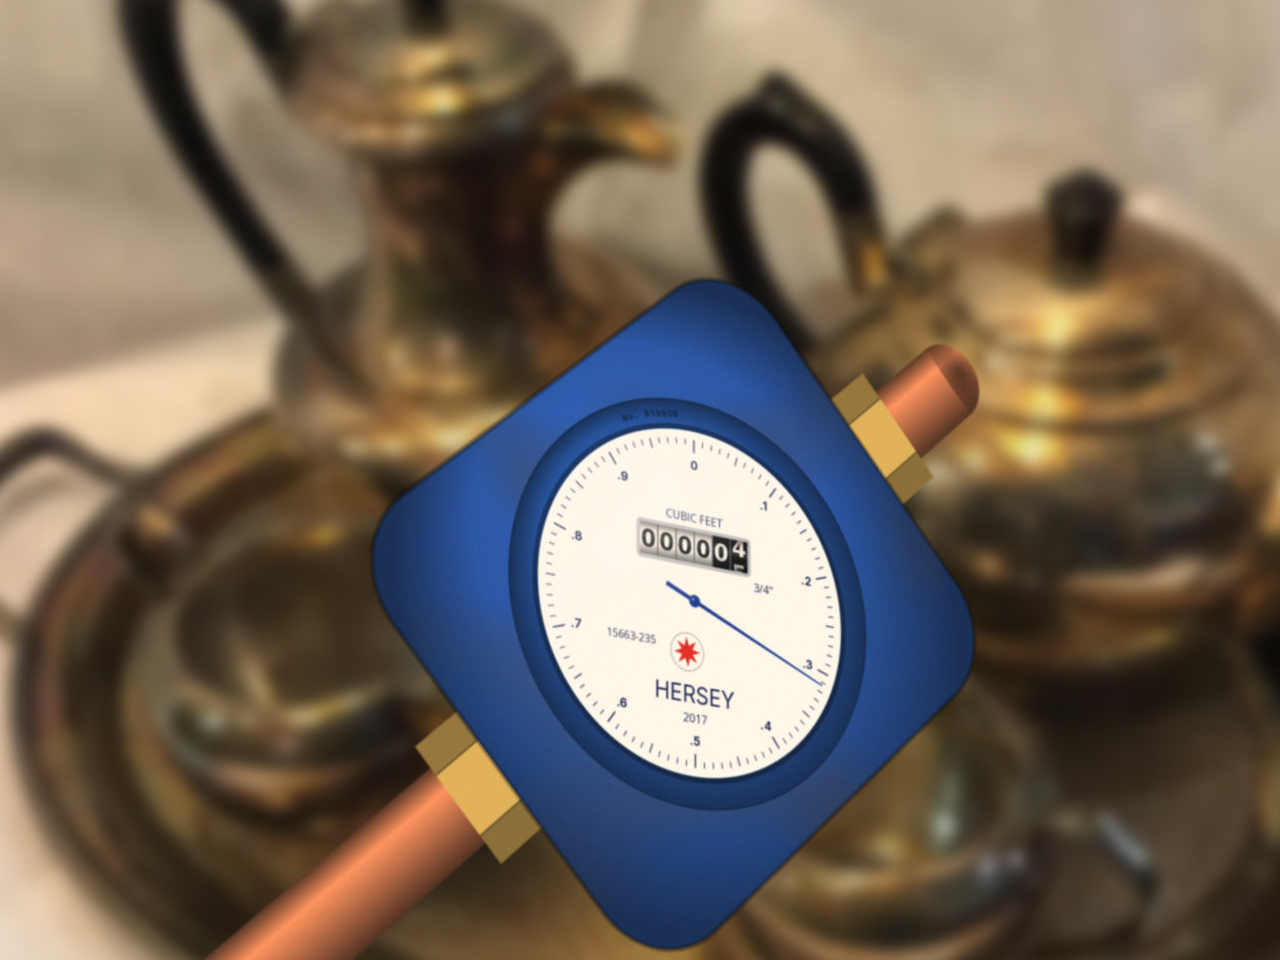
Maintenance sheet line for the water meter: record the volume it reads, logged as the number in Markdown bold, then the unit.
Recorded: **4.31** ft³
